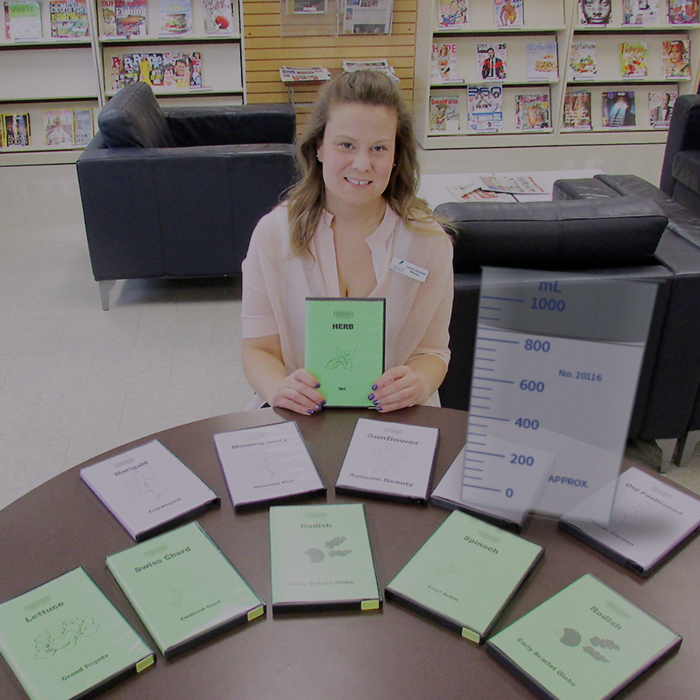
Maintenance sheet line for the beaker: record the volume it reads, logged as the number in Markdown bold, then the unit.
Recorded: **850** mL
